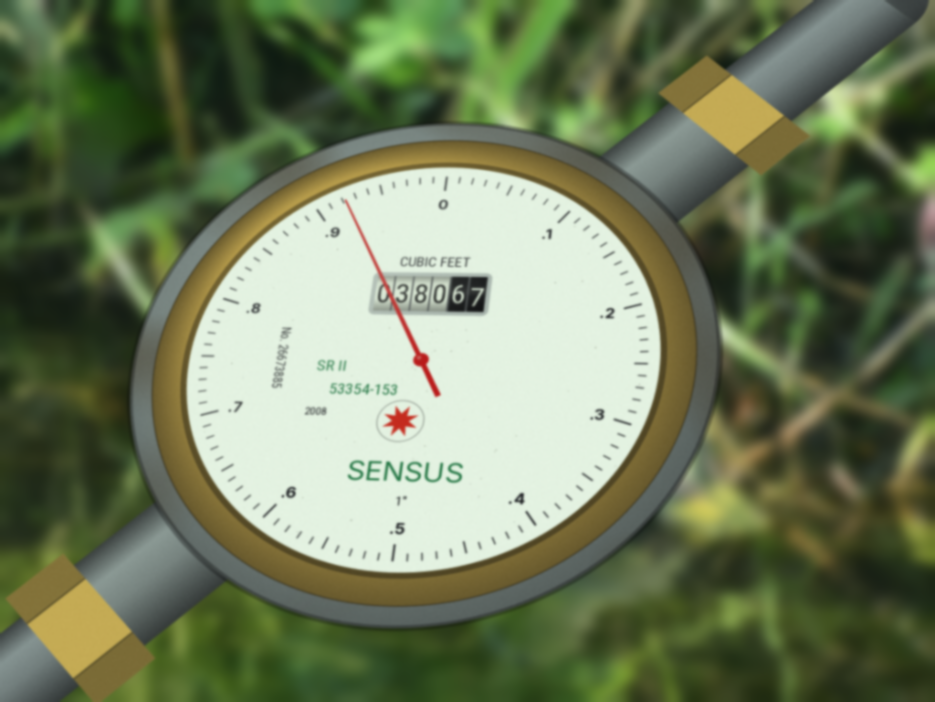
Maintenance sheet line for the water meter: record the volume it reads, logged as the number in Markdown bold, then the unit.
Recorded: **38066.92** ft³
